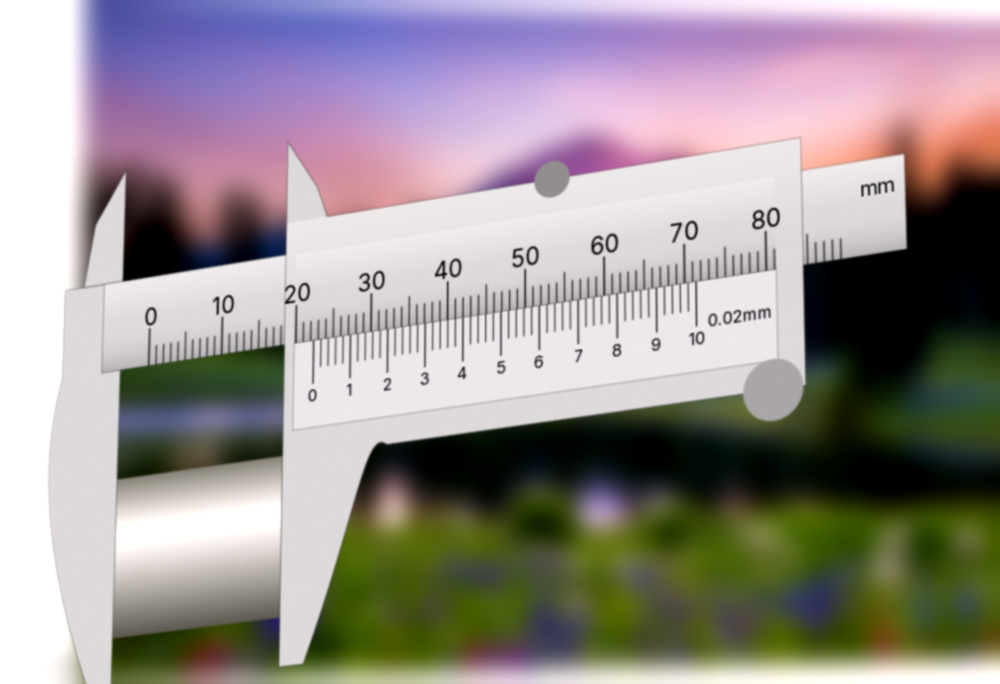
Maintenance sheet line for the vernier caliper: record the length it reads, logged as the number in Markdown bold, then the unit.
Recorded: **22.4** mm
